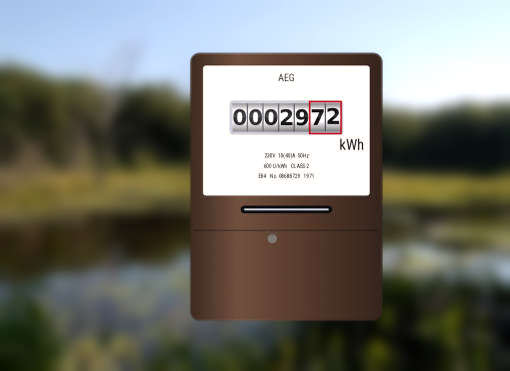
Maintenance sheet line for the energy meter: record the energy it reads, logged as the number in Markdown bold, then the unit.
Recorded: **29.72** kWh
